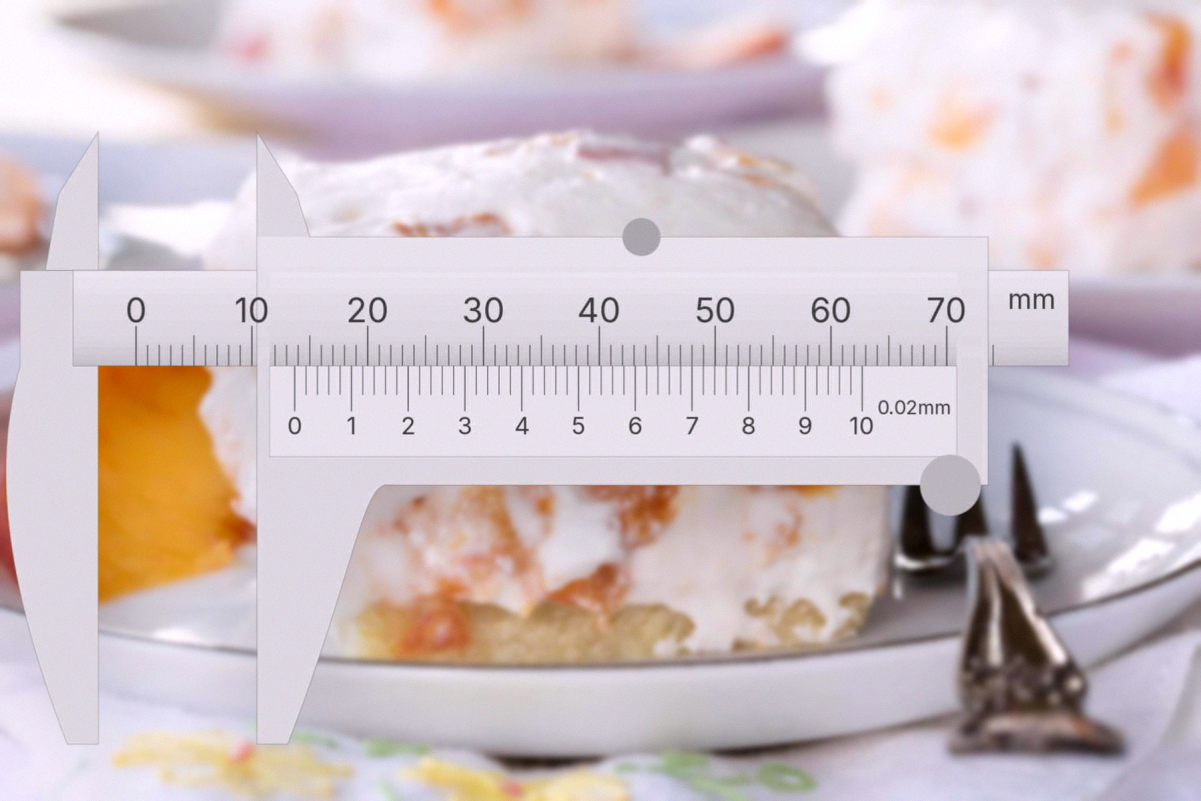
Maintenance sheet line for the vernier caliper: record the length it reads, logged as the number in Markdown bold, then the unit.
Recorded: **13.7** mm
